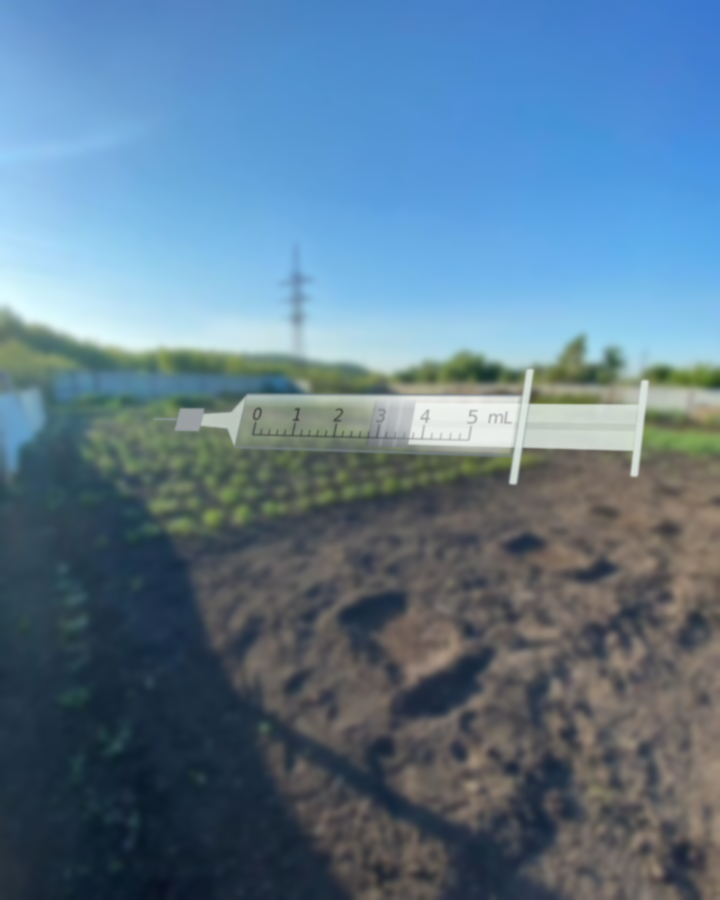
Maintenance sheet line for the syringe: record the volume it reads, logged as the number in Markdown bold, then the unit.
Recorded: **2.8** mL
